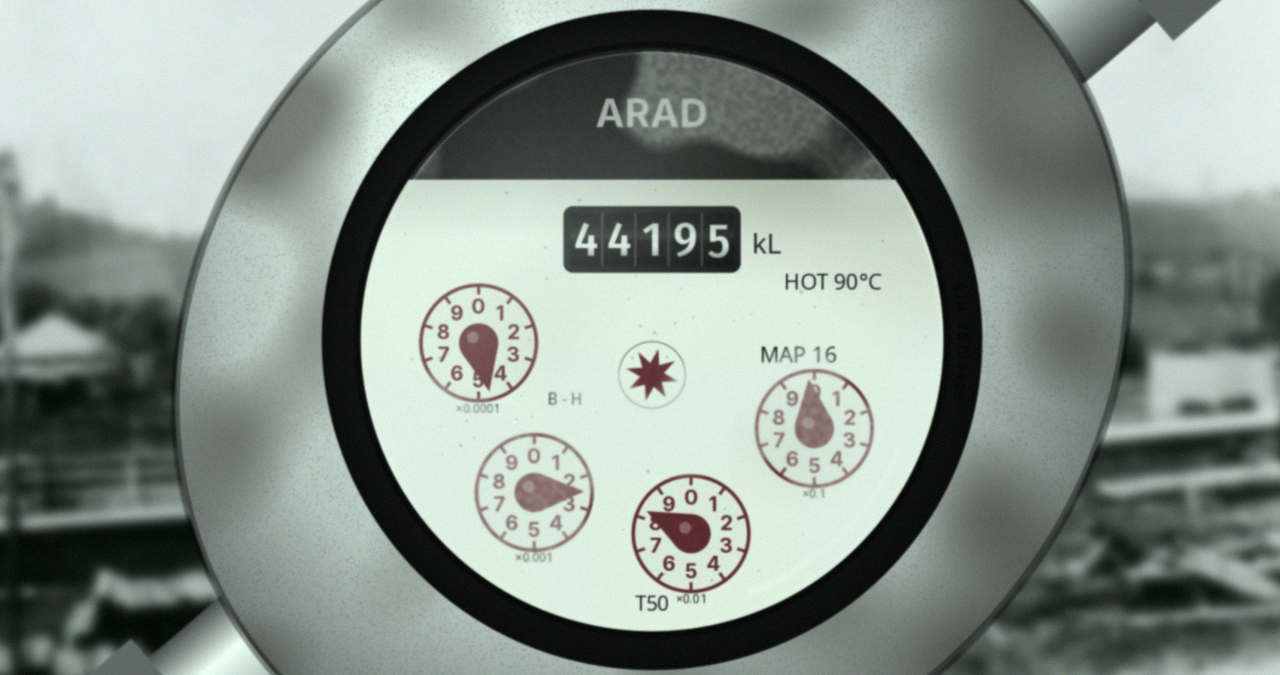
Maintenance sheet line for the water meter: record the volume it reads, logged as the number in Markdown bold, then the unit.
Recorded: **44194.9824** kL
